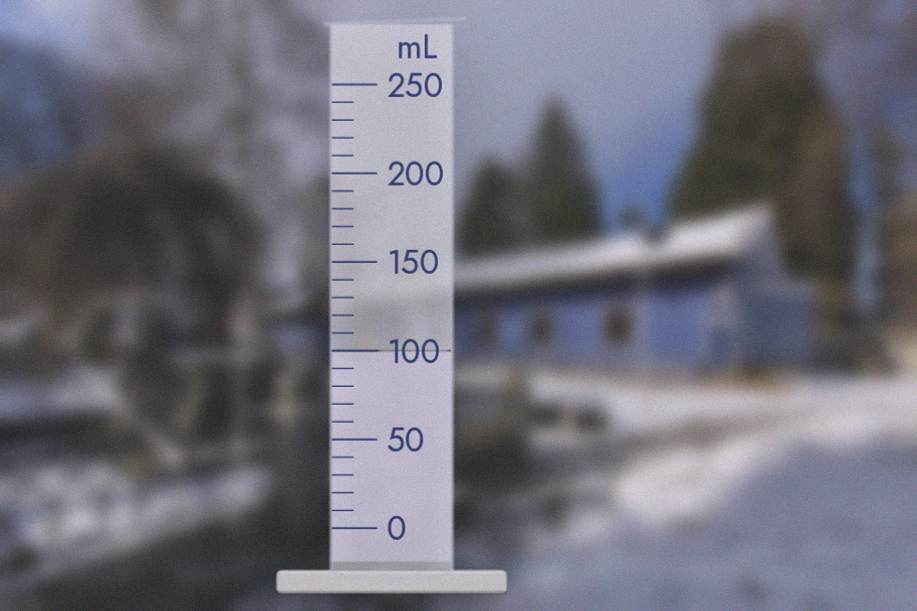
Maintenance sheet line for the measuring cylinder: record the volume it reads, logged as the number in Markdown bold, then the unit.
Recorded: **100** mL
